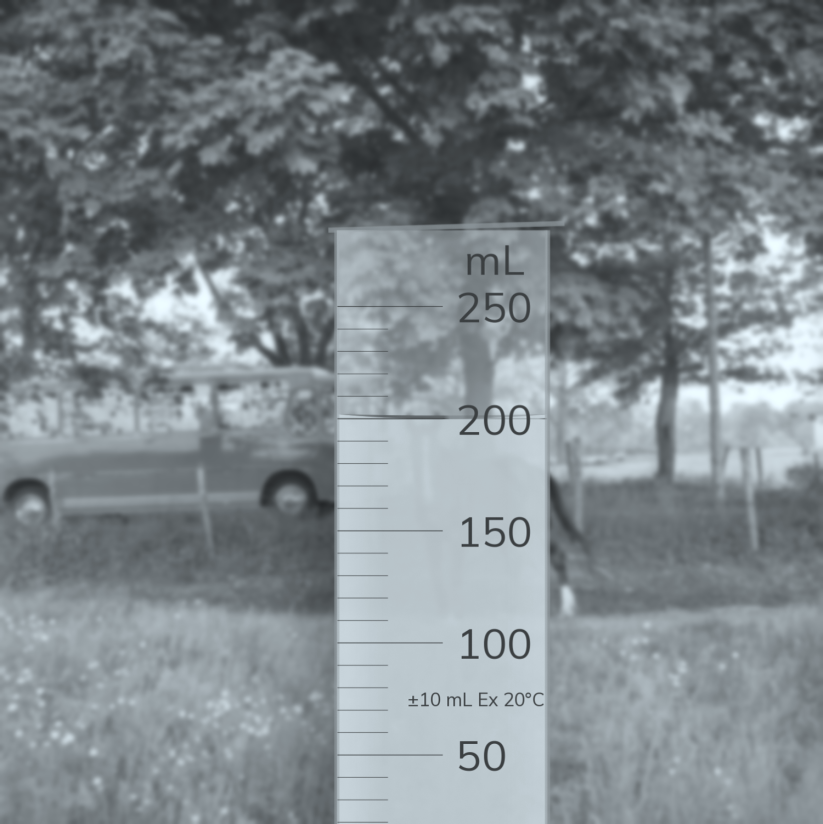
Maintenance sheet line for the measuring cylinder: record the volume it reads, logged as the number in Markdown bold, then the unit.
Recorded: **200** mL
